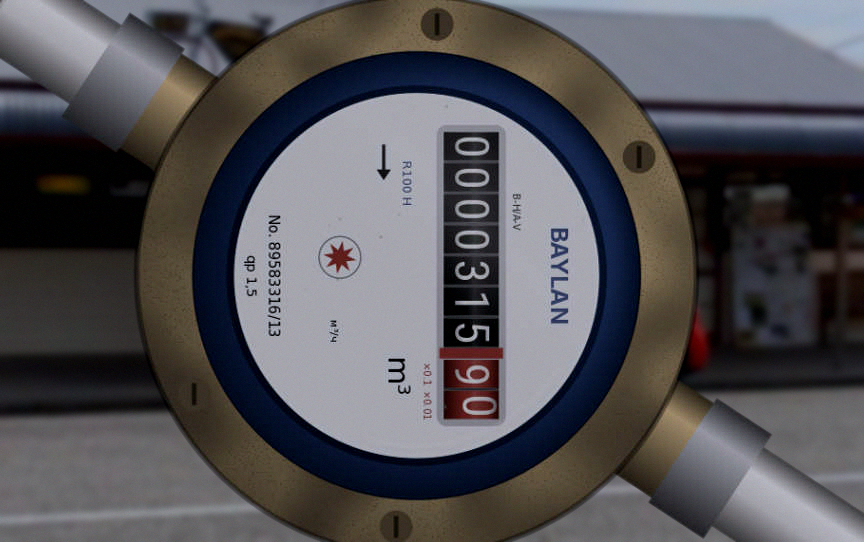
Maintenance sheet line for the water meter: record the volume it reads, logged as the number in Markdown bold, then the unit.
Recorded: **315.90** m³
